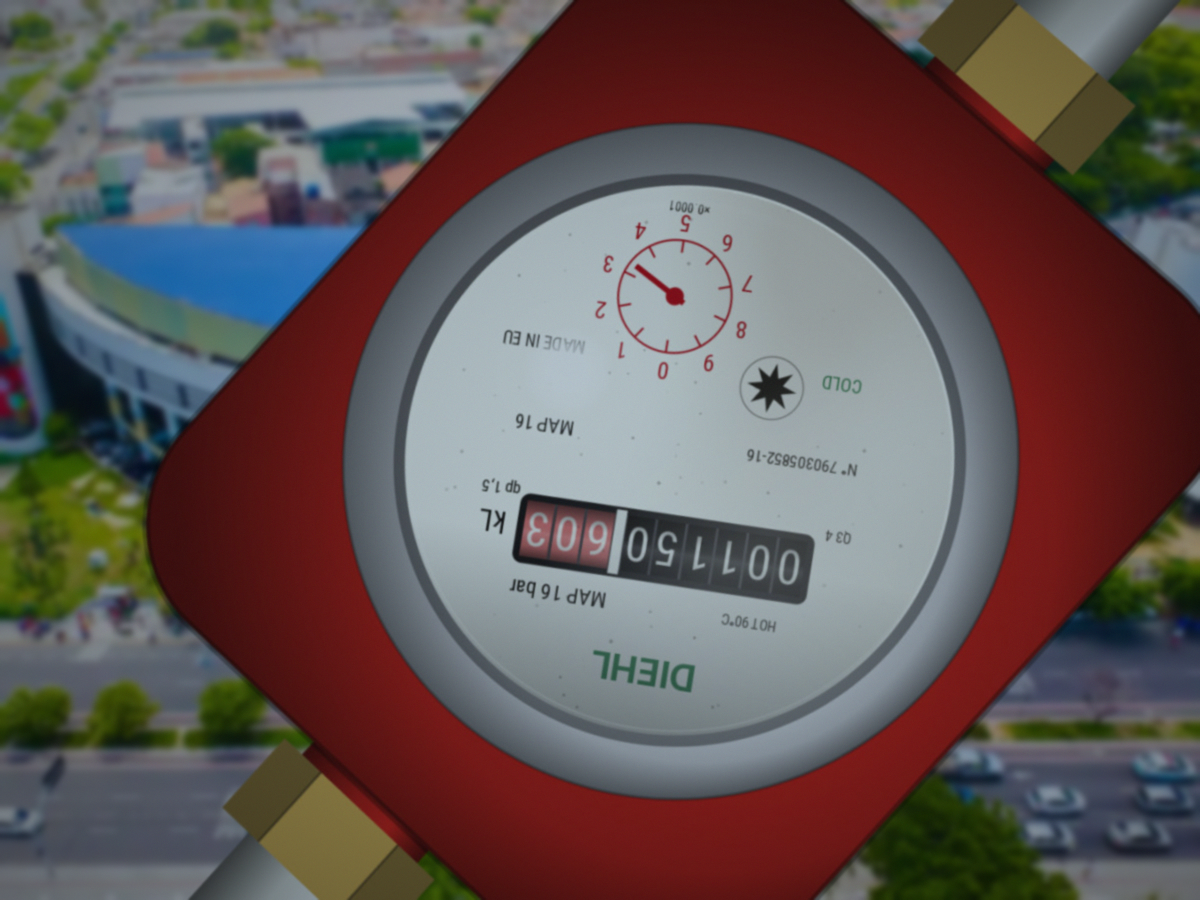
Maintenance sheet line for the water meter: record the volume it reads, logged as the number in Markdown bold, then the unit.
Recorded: **1150.6033** kL
